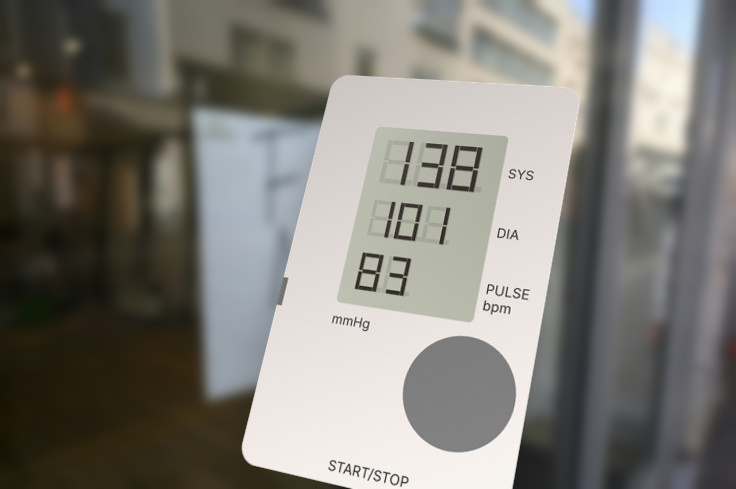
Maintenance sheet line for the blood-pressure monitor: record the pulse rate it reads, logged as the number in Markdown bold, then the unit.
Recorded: **83** bpm
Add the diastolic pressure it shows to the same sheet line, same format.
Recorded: **101** mmHg
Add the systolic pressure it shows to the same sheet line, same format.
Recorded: **138** mmHg
